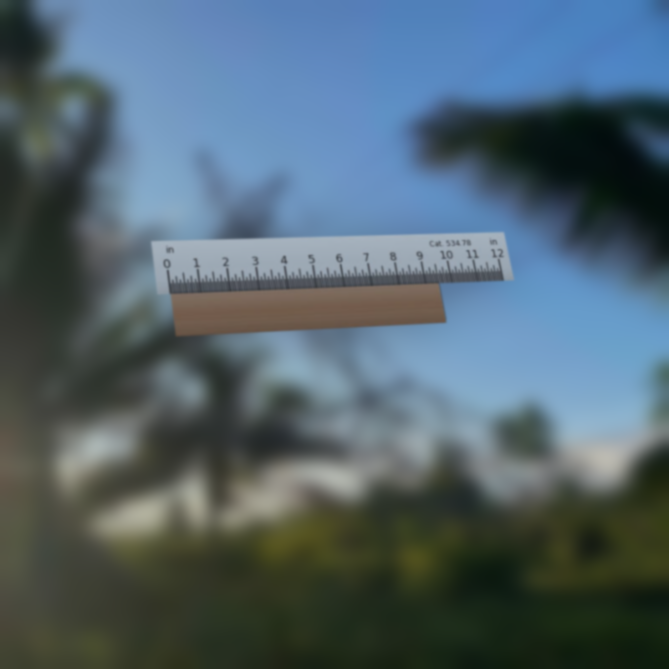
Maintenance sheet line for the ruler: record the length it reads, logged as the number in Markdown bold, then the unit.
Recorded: **9.5** in
